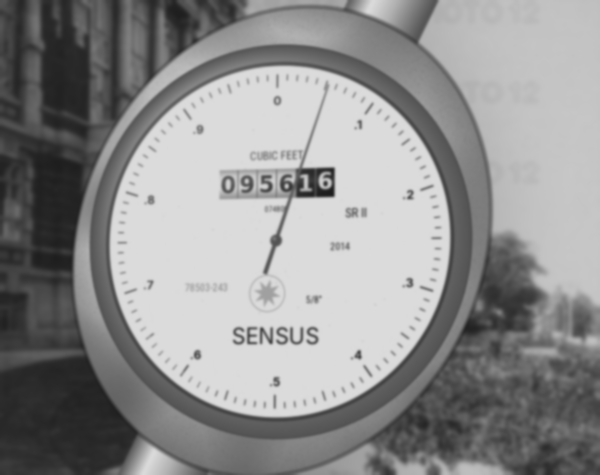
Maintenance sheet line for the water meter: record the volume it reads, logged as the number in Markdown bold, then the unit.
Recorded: **95616.05** ft³
